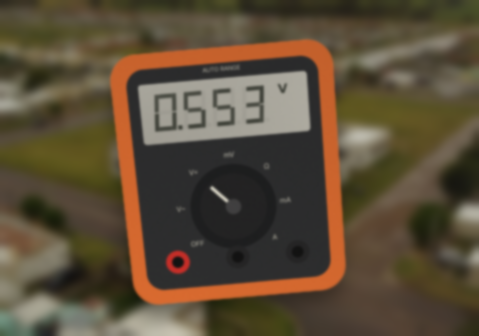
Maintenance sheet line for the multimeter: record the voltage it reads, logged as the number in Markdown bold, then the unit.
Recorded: **0.553** V
